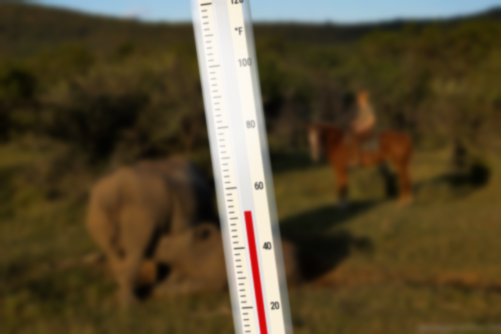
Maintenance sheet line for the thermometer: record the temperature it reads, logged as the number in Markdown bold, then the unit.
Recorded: **52** °F
